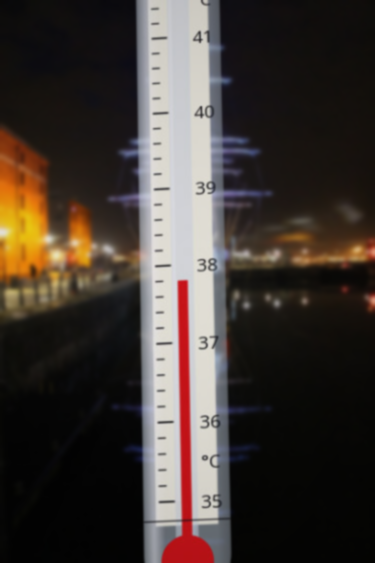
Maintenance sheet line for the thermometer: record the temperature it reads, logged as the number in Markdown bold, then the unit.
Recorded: **37.8** °C
